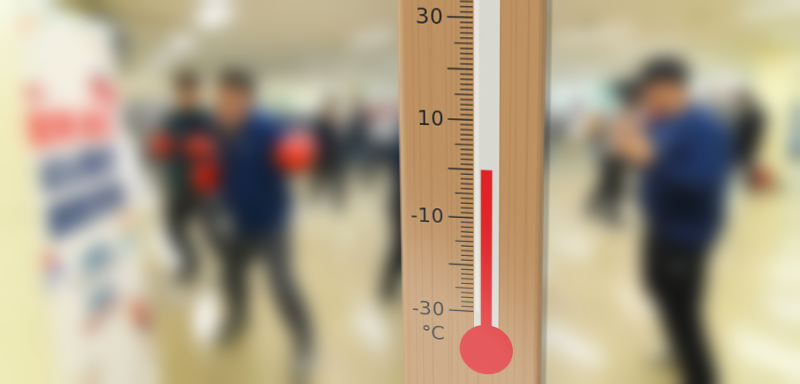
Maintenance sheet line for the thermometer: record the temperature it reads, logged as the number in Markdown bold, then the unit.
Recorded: **0** °C
